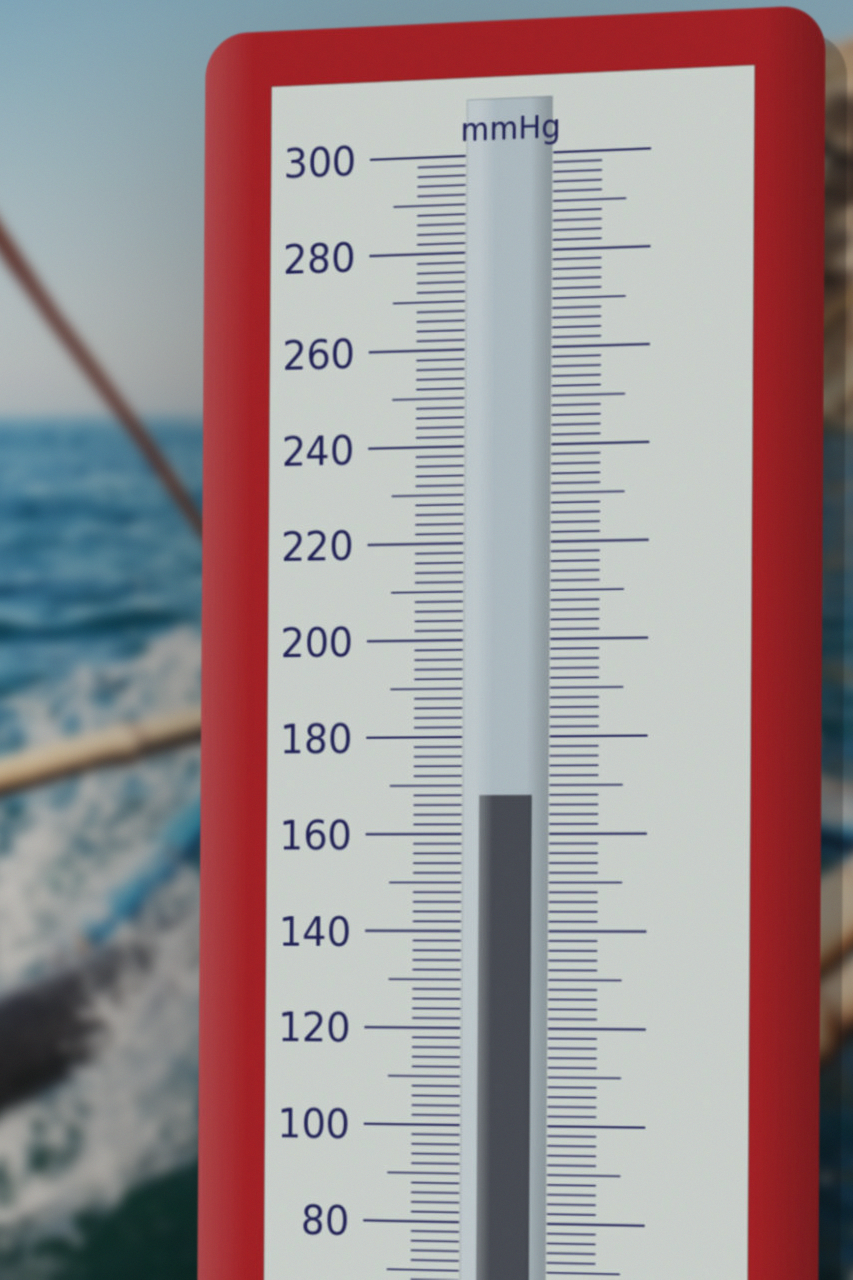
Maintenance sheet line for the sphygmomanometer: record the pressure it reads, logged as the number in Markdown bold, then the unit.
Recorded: **168** mmHg
